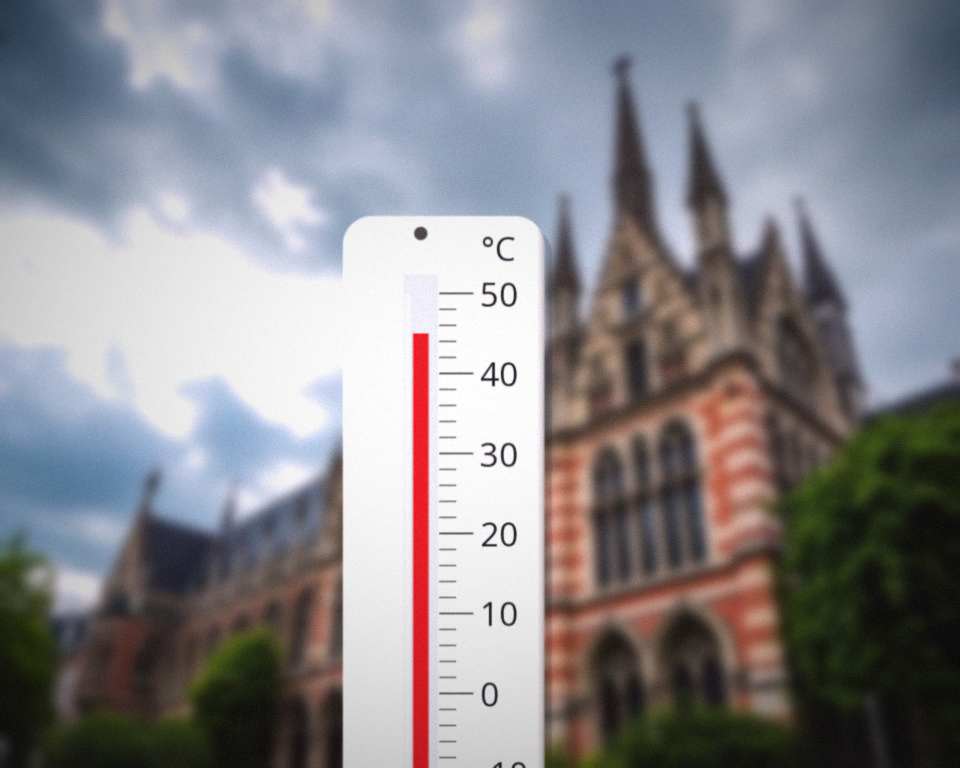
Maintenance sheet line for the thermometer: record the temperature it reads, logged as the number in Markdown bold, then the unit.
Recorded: **45** °C
